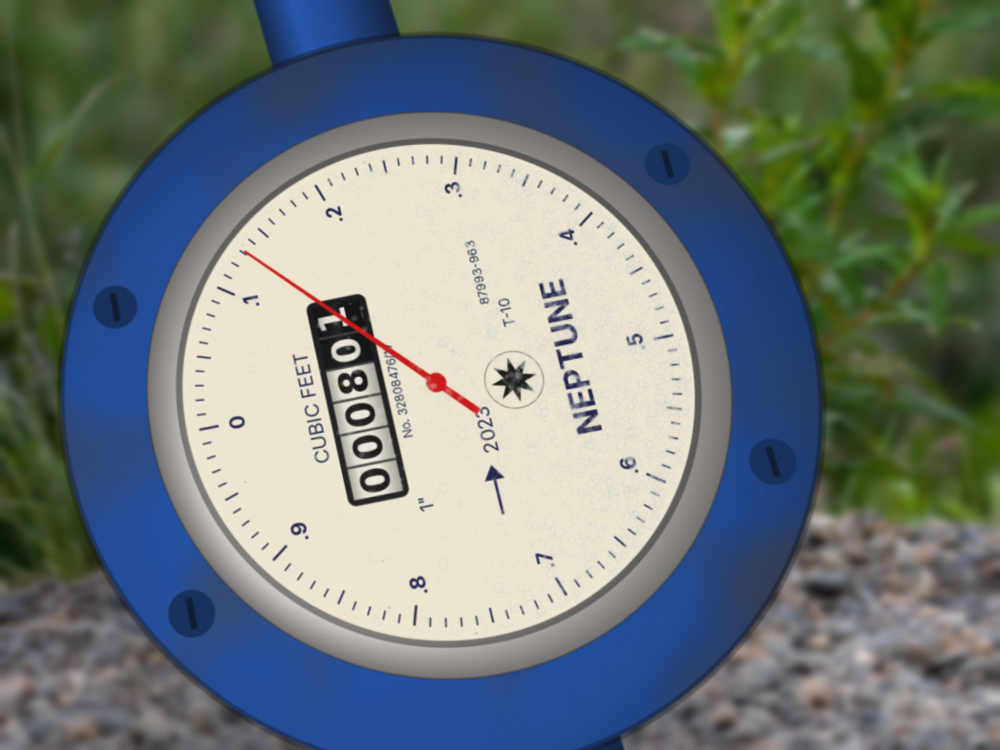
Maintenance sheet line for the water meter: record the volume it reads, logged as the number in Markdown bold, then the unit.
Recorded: **801.13** ft³
